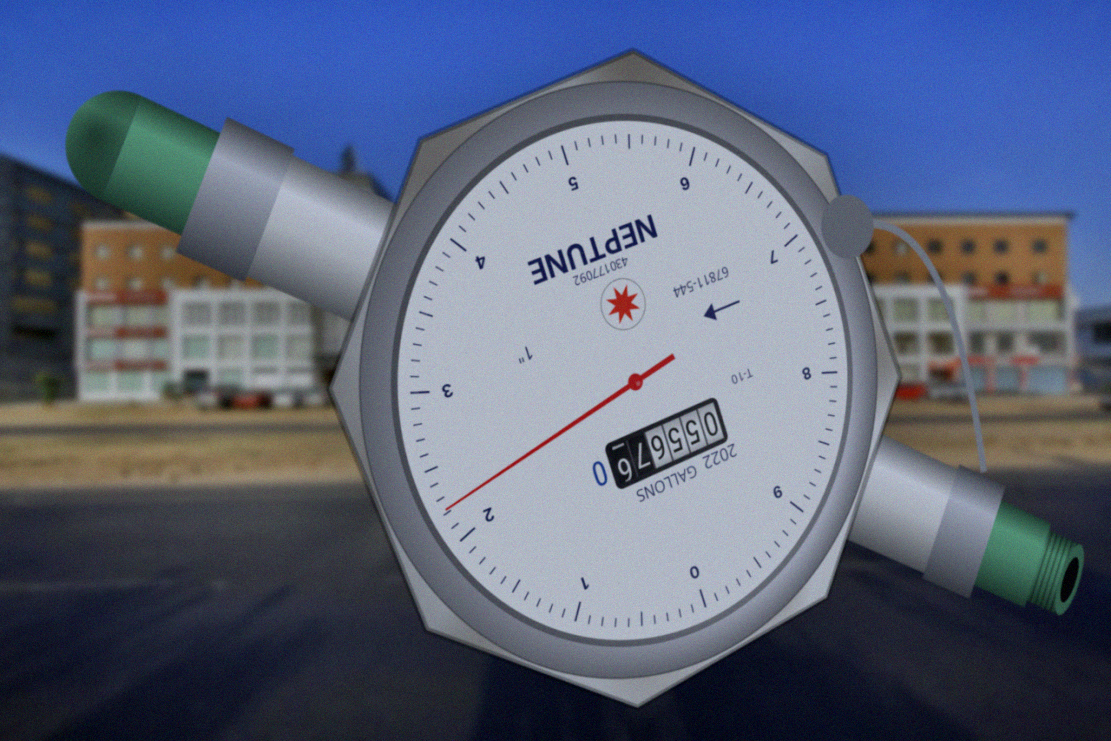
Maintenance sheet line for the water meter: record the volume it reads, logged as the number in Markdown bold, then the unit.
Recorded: **556762.2** gal
